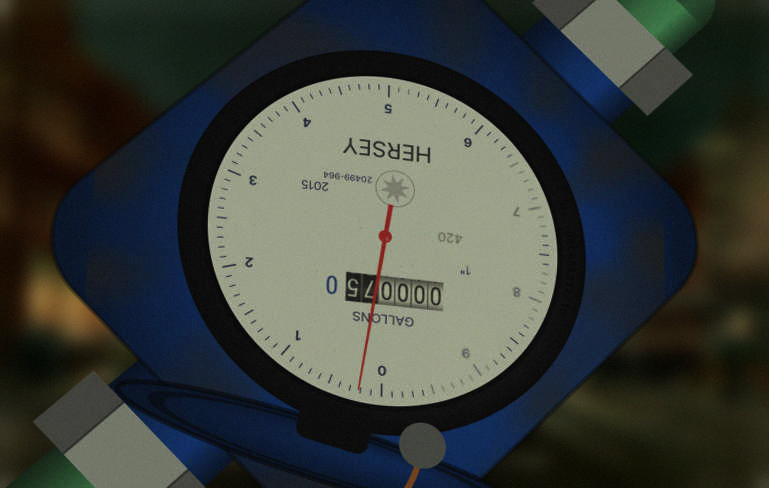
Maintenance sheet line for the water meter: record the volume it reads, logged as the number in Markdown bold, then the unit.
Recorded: **750.2** gal
